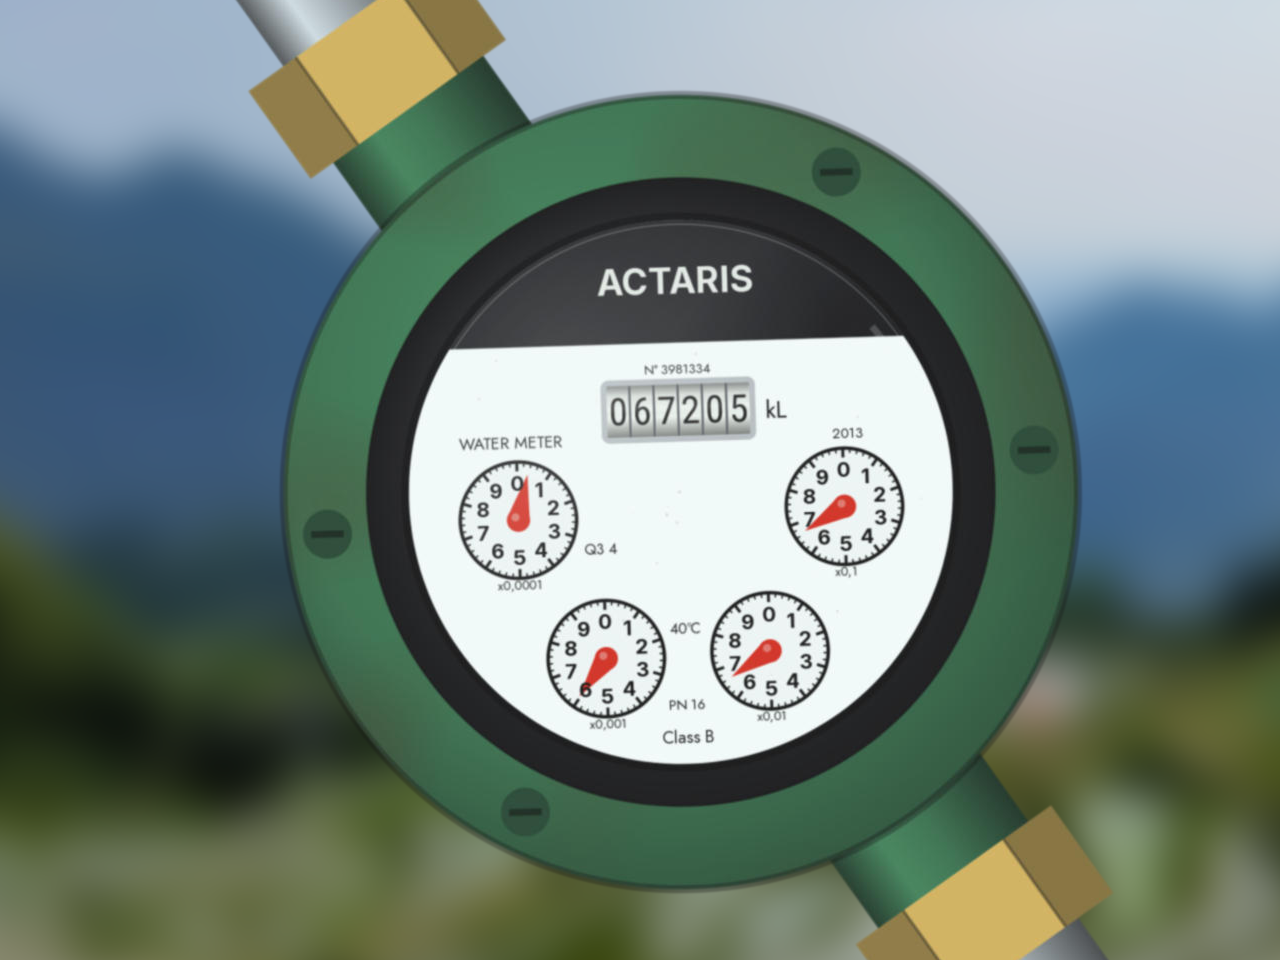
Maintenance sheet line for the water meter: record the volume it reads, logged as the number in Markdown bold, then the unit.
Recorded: **67205.6660** kL
